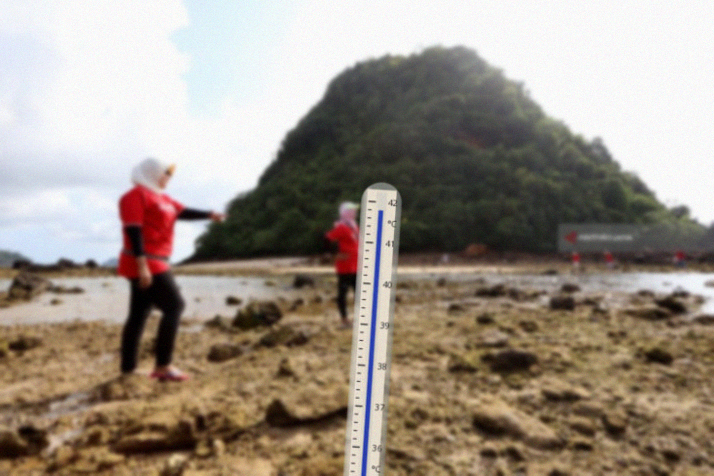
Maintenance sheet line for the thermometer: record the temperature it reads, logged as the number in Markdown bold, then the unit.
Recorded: **41.8** °C
